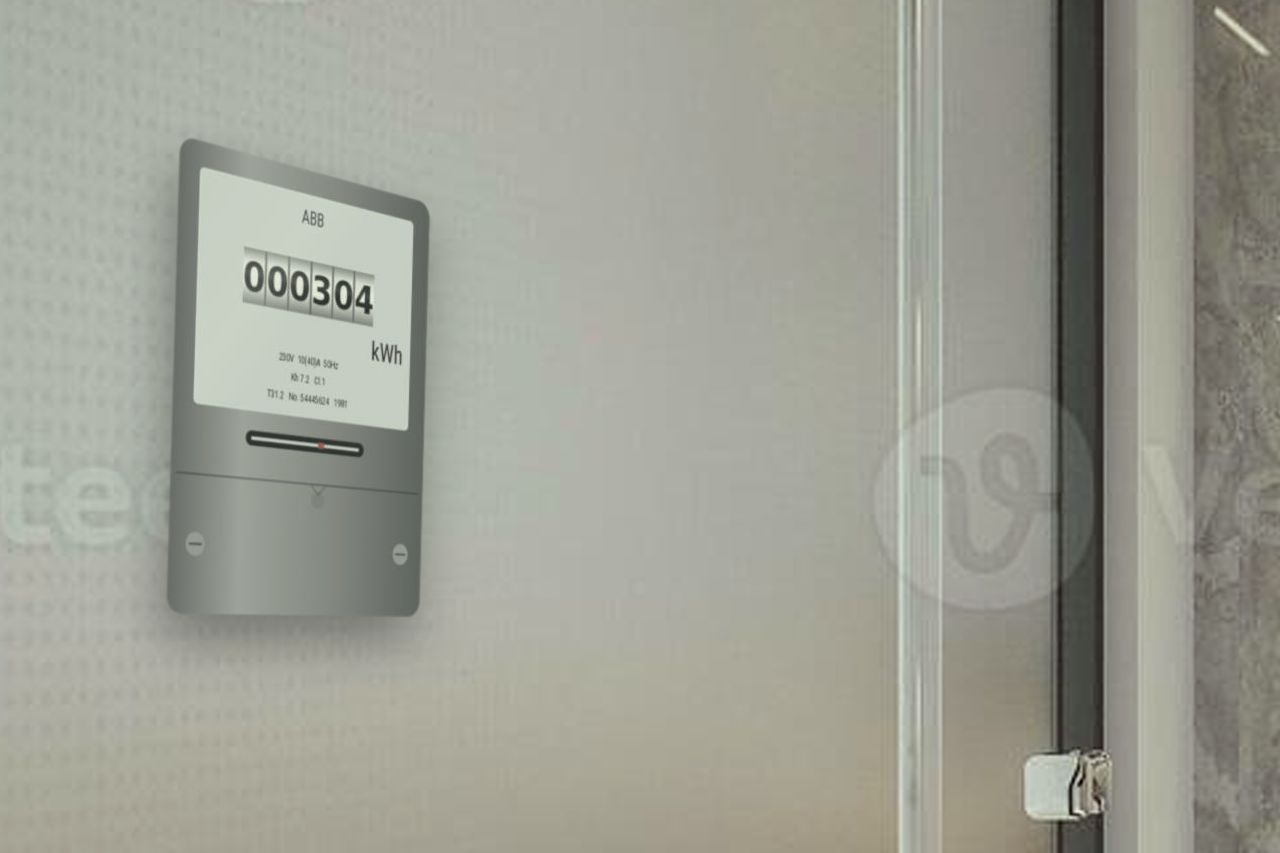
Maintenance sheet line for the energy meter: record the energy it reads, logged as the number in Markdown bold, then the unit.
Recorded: **304** kWh
